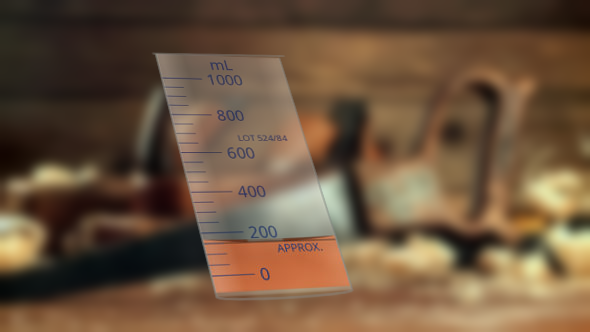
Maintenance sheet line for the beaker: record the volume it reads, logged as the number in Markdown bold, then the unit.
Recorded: **150** mL
